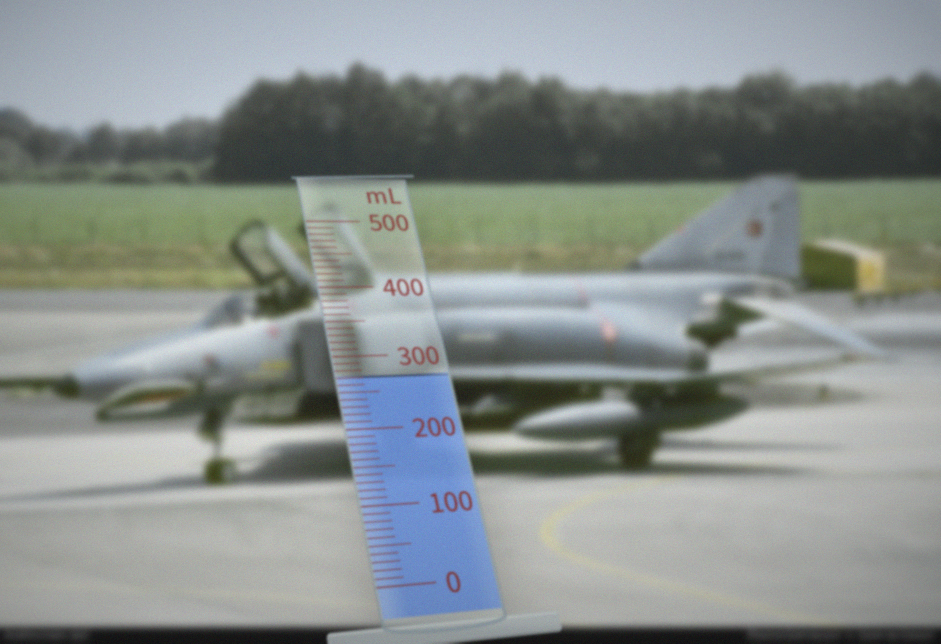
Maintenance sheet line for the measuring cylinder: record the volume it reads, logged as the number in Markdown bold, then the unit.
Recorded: **270** mL
